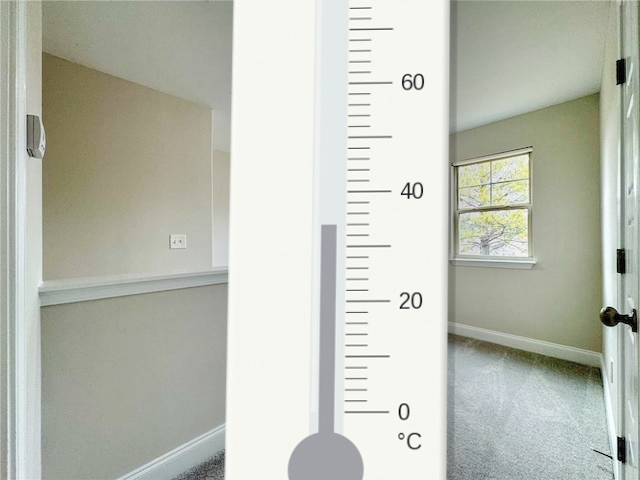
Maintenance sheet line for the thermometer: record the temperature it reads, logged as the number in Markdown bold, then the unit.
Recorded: **34** °C
